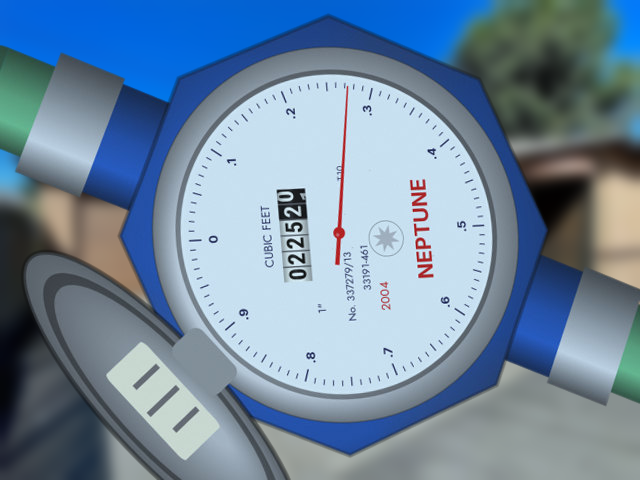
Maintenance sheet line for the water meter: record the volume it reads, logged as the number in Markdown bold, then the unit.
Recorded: **22520.27** ft³
